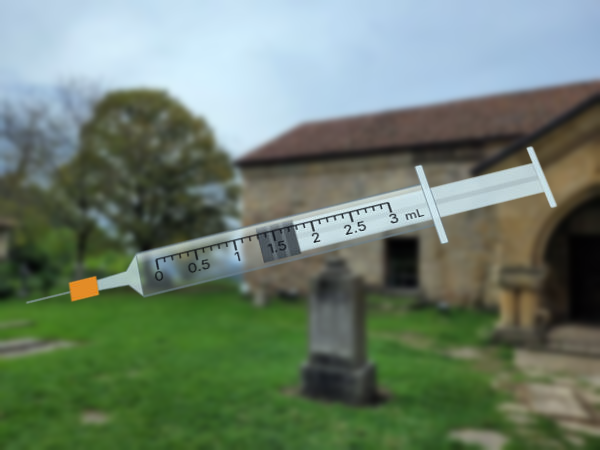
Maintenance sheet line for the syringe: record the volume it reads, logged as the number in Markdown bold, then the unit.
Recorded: **1.3** mL
